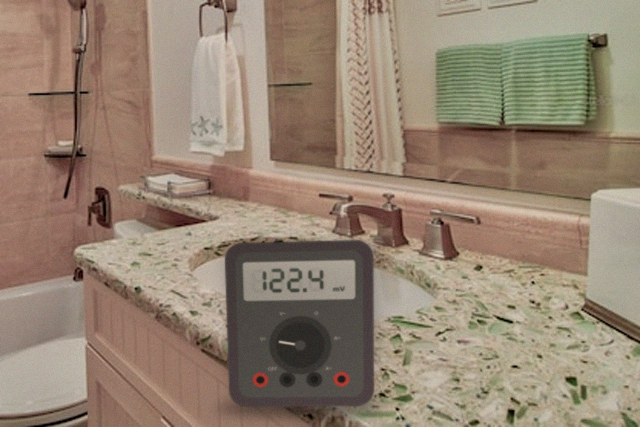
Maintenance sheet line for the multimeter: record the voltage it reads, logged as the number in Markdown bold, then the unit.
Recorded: **122.4** mV
